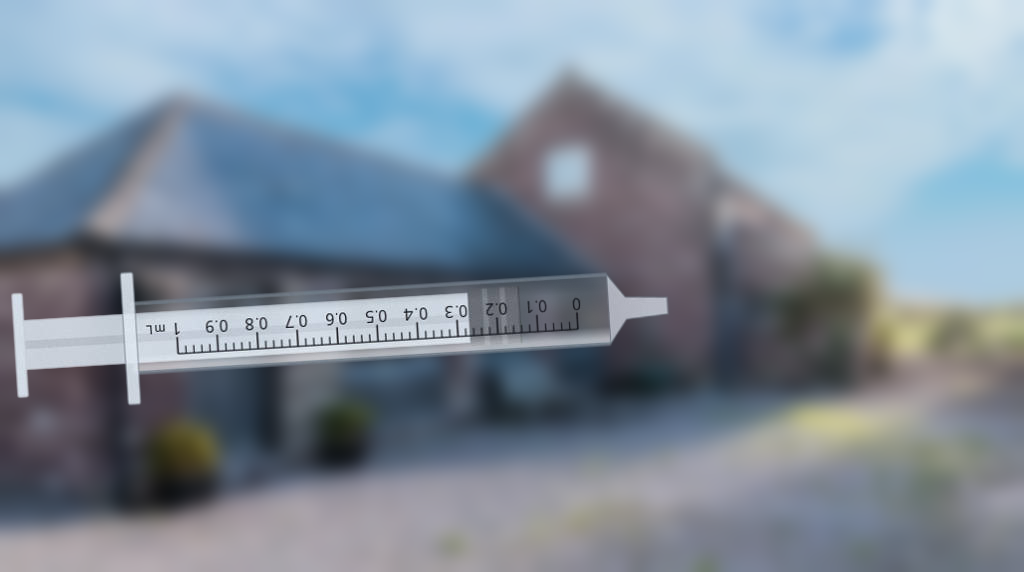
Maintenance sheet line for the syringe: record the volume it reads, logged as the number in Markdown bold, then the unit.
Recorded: **0.14** mL
